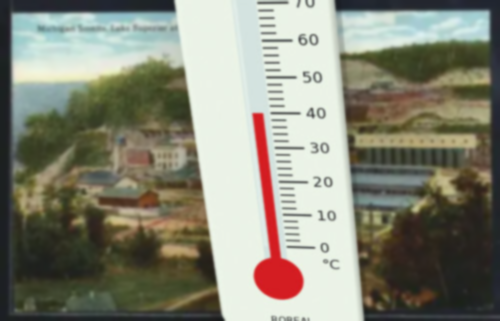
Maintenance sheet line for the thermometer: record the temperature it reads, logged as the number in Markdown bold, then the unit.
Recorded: **40** °C
